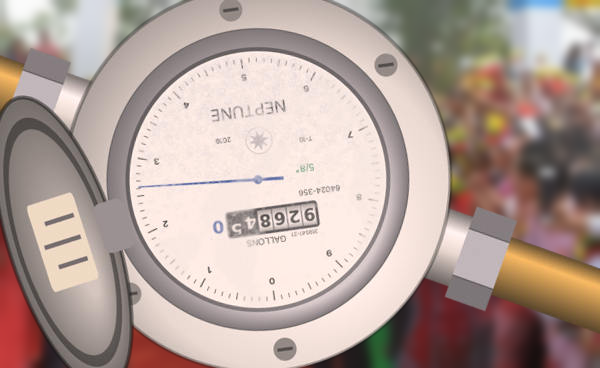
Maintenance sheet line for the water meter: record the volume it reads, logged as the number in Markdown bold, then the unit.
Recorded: **9268452.6** gal
